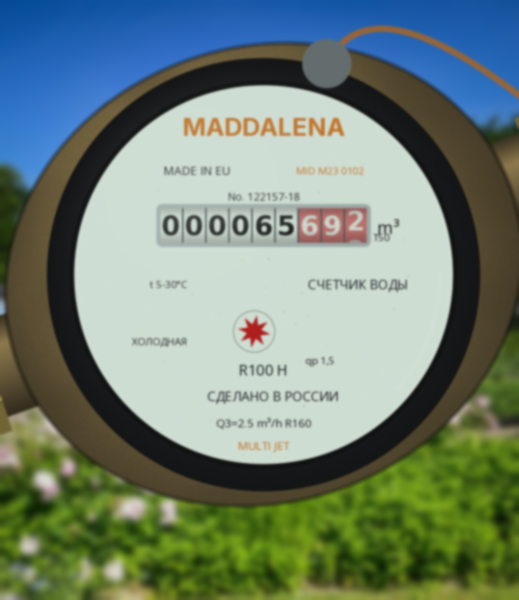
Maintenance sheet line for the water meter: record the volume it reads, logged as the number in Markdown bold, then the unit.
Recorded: **65.692** m³
